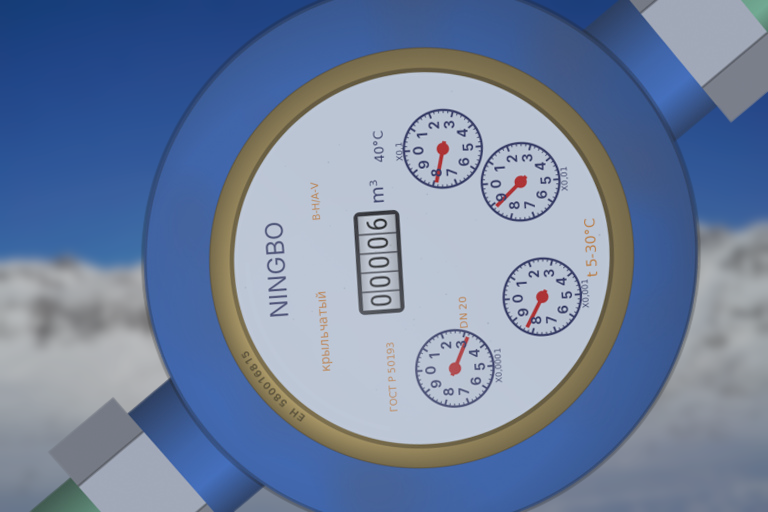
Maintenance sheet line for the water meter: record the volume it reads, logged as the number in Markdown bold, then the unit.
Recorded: **6.7883** m³
